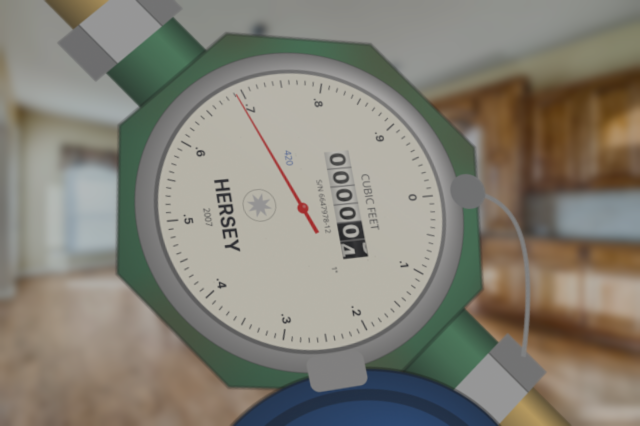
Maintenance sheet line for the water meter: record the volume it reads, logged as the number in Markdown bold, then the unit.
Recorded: **3.69** ft³
